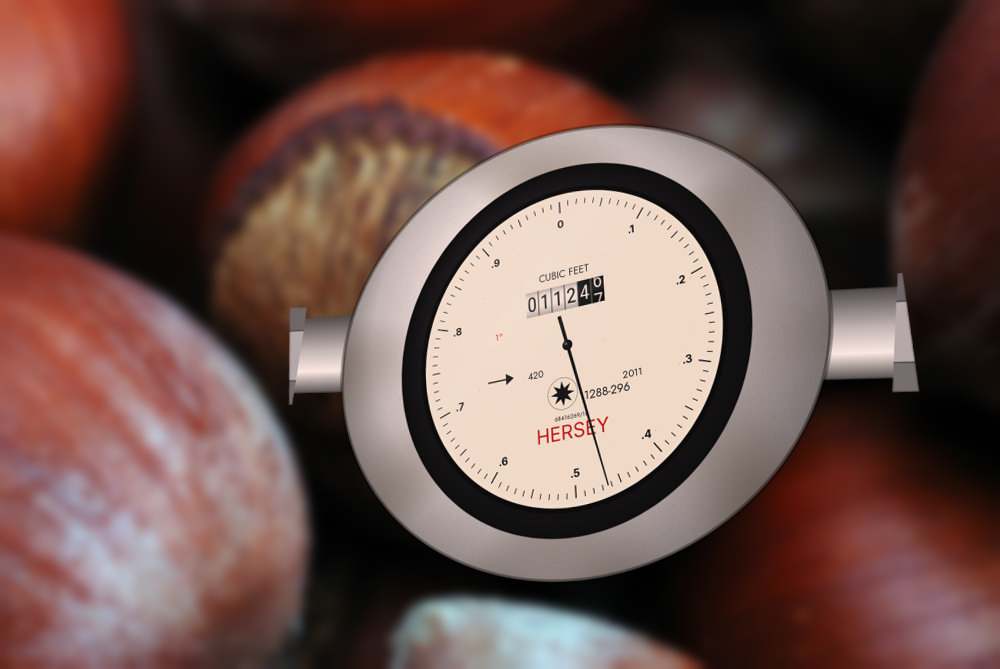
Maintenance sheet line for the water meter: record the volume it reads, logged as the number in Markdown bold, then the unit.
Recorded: **11246.46** ft³
